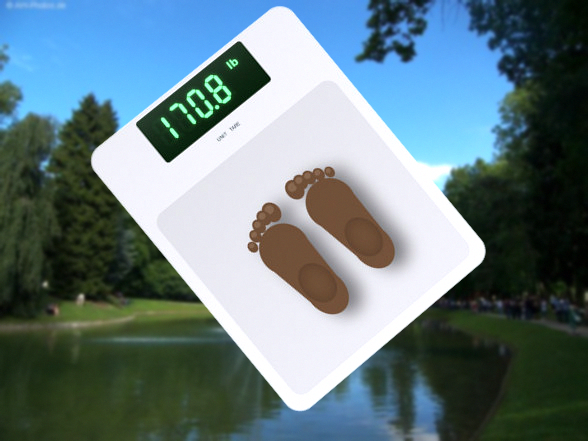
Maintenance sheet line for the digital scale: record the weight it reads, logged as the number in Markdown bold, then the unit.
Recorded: **170.8** lb
